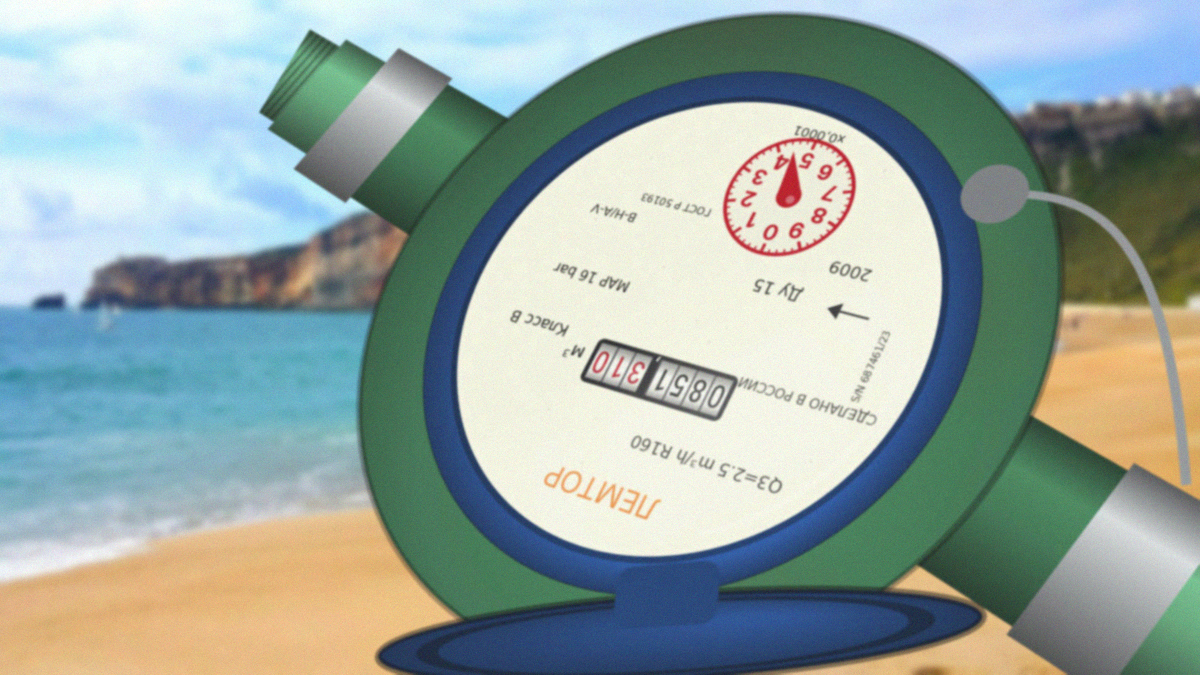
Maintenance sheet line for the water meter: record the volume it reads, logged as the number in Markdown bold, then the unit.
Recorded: **851.3104** m³
